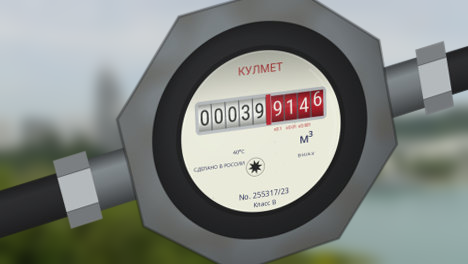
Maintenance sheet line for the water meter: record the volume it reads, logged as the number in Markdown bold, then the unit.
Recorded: **39.9146** m³
